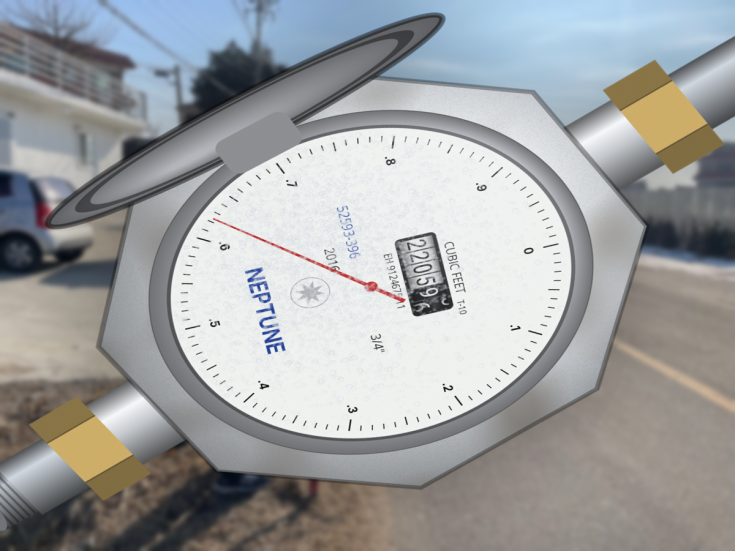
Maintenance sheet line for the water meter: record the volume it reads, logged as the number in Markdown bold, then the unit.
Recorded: **220595.62** ft³
